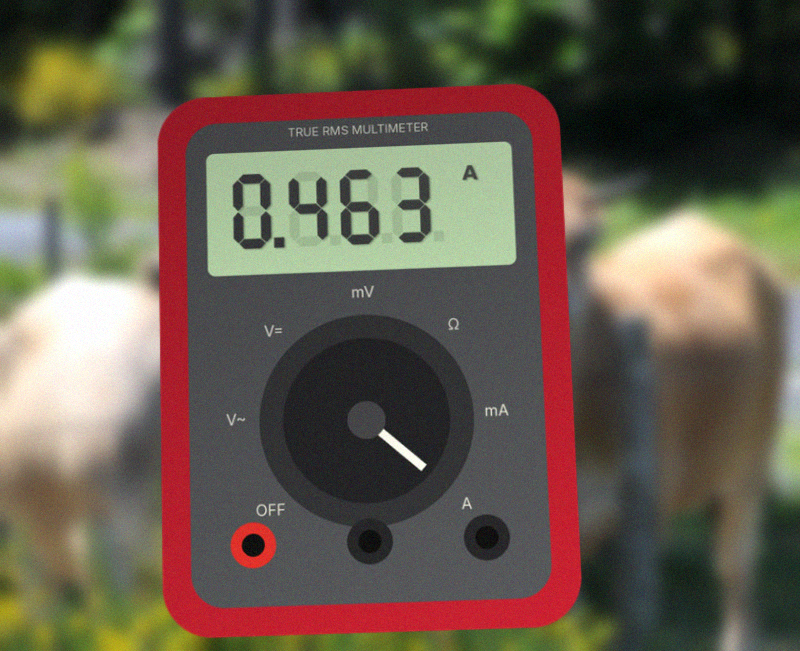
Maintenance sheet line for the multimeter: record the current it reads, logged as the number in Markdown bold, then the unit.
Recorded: **0.463** A
